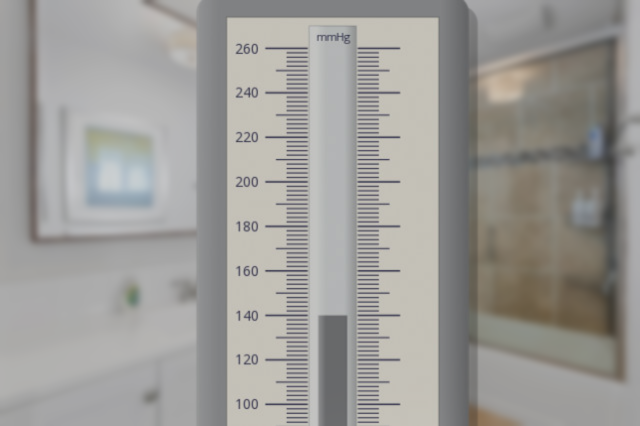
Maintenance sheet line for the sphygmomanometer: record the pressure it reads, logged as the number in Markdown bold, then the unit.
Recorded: **140** mmHg
